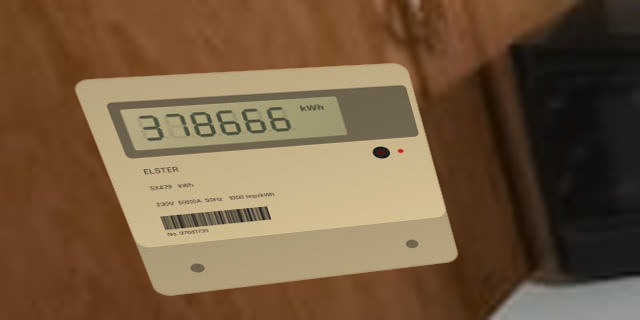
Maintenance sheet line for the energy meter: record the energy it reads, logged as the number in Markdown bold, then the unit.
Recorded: **378666** kWh
